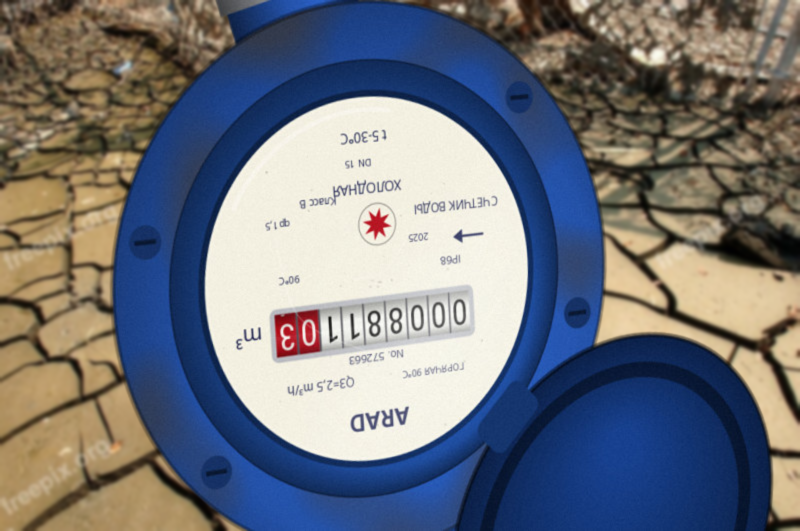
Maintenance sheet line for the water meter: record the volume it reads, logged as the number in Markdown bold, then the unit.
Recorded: **8811.03** m³
